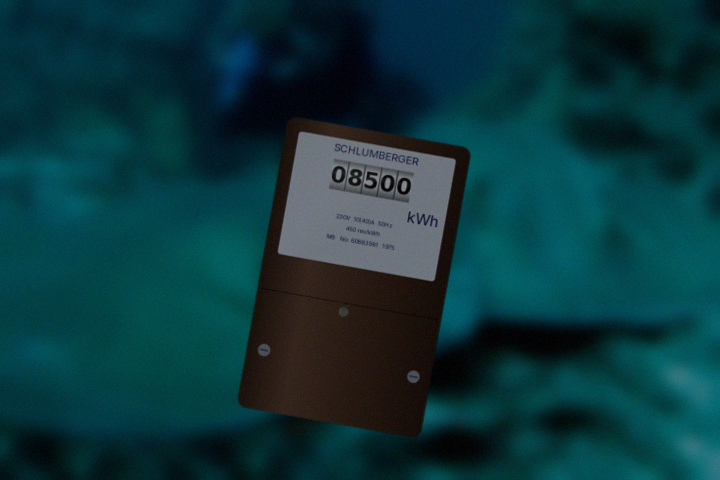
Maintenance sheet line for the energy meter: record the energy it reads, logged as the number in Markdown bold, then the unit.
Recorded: **8500** kWh
